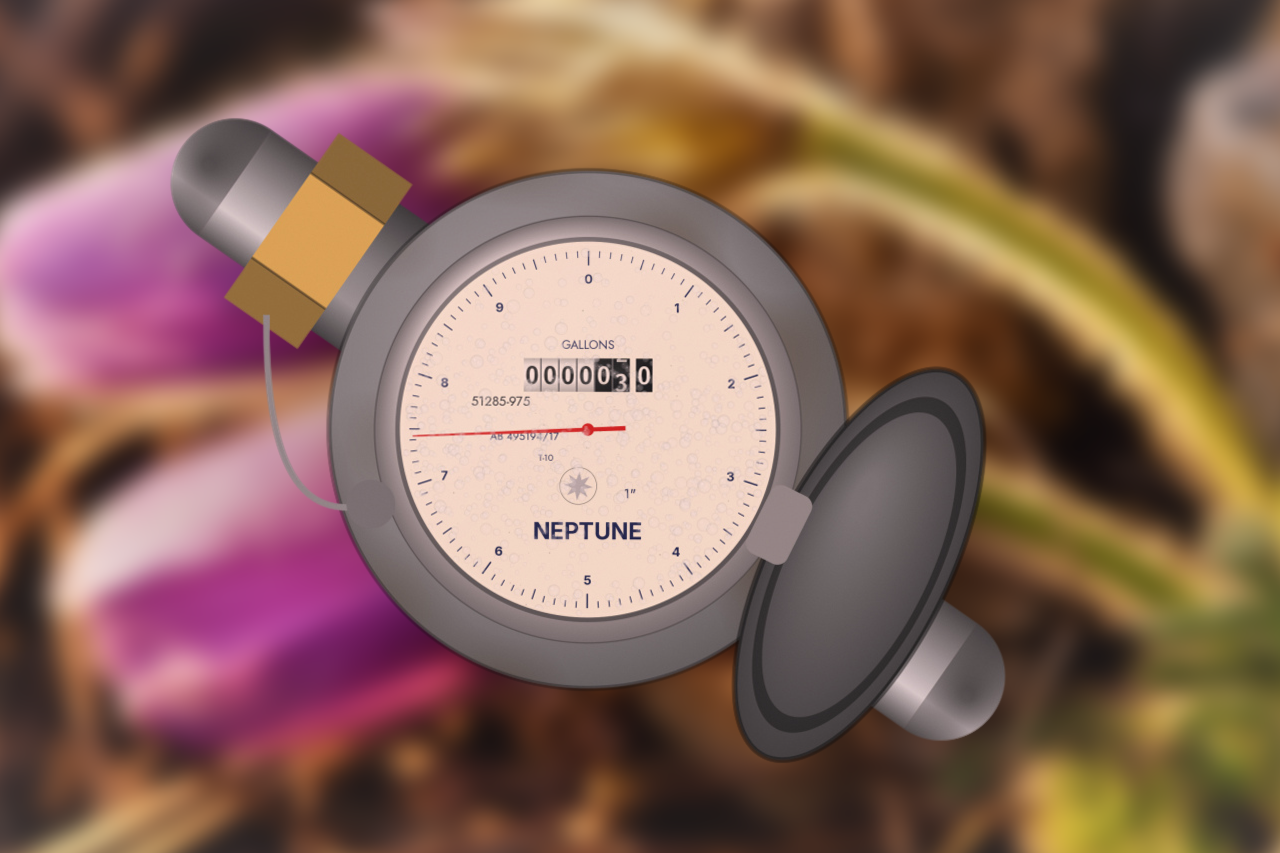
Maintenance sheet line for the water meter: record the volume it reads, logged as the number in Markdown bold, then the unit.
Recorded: **27.4** gal
